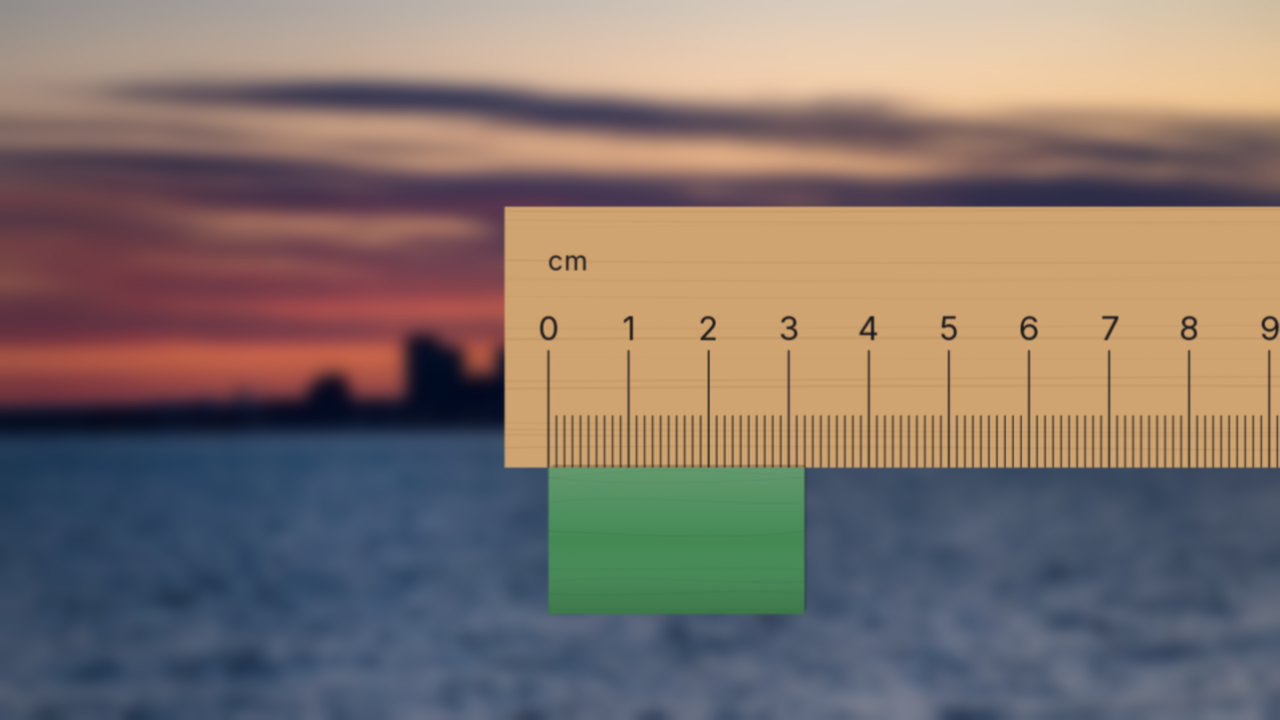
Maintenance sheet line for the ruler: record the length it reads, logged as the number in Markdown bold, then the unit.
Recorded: **3.2** cm
